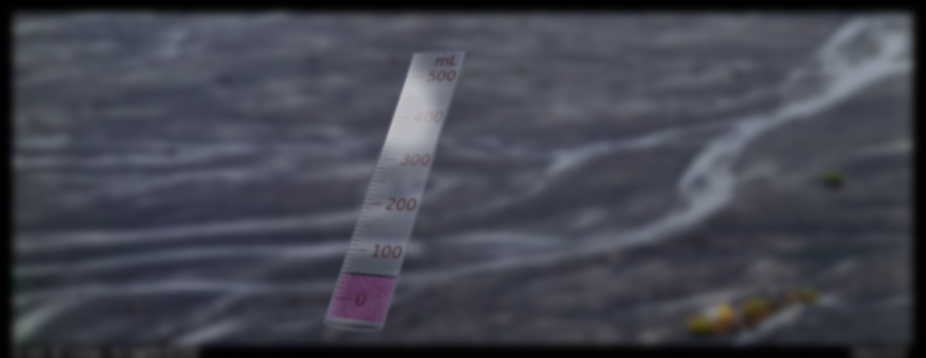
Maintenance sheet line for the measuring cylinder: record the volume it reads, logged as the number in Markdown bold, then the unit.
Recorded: **50** mL
